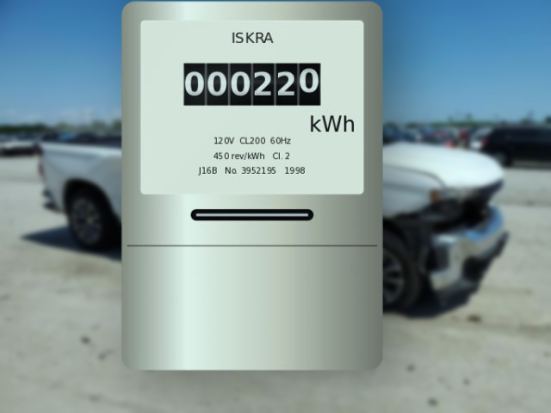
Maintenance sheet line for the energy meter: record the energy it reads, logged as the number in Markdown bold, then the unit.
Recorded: **220** kWh
